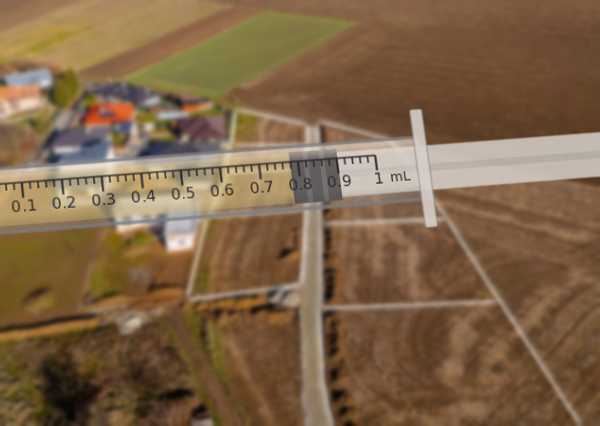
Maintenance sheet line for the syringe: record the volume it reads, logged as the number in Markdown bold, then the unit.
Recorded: **0.78** mL
